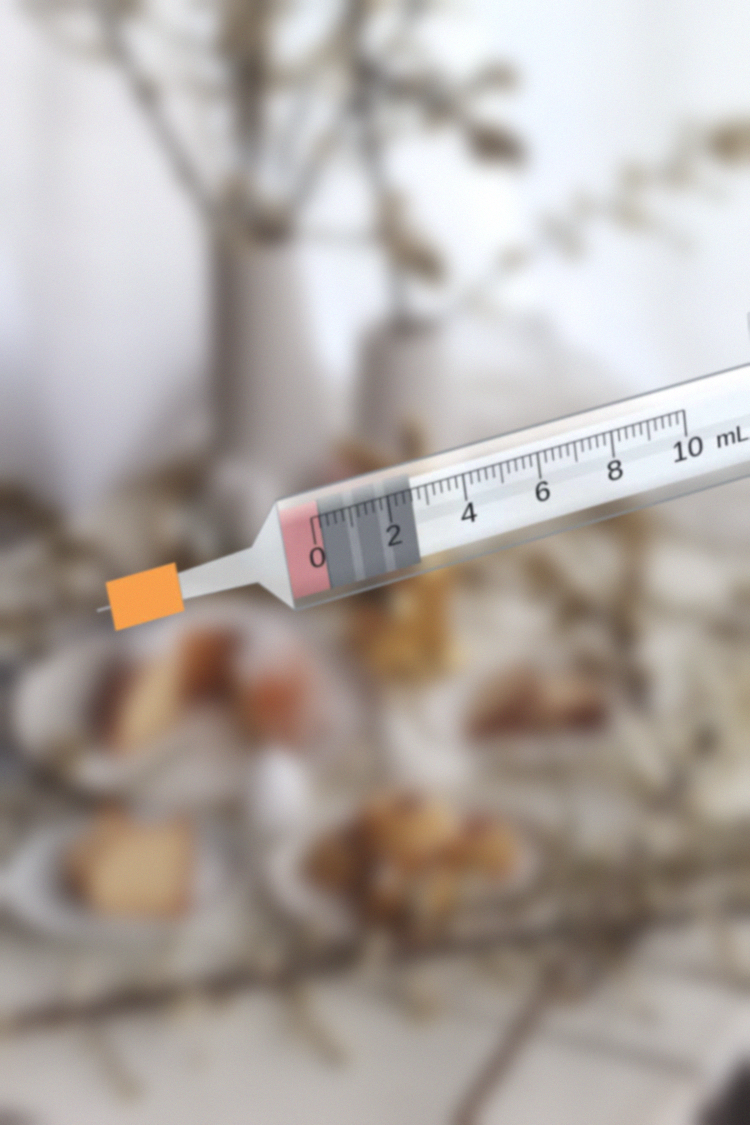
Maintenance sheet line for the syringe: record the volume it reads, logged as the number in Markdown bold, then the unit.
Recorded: **0.2** mL
